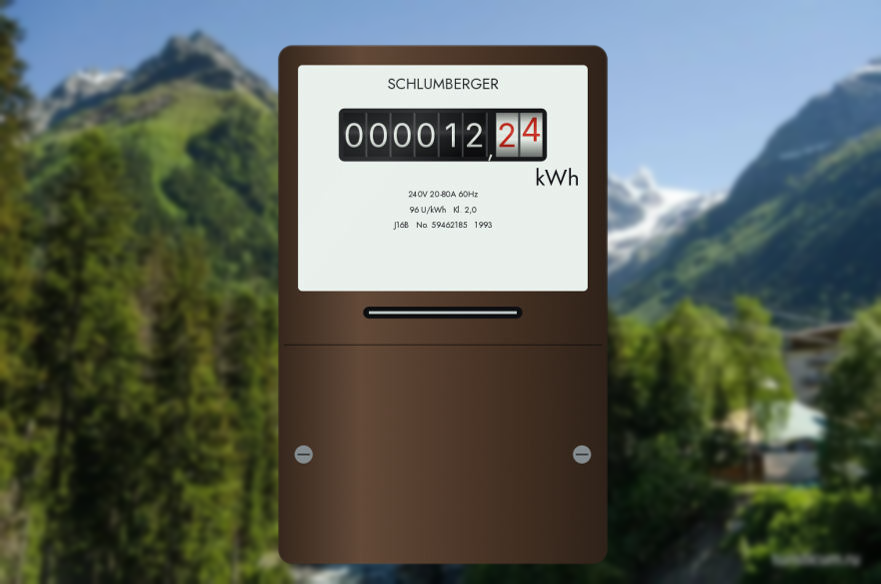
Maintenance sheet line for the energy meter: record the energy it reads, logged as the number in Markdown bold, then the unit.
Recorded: **12.24** kWh
